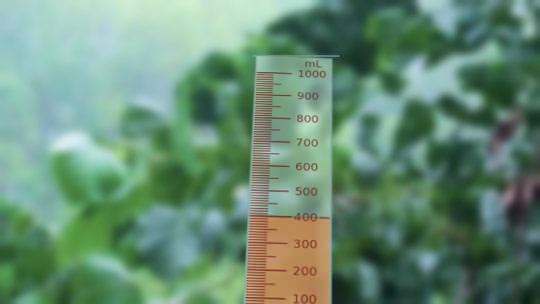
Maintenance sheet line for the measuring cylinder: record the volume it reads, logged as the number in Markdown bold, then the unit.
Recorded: **400** mL
